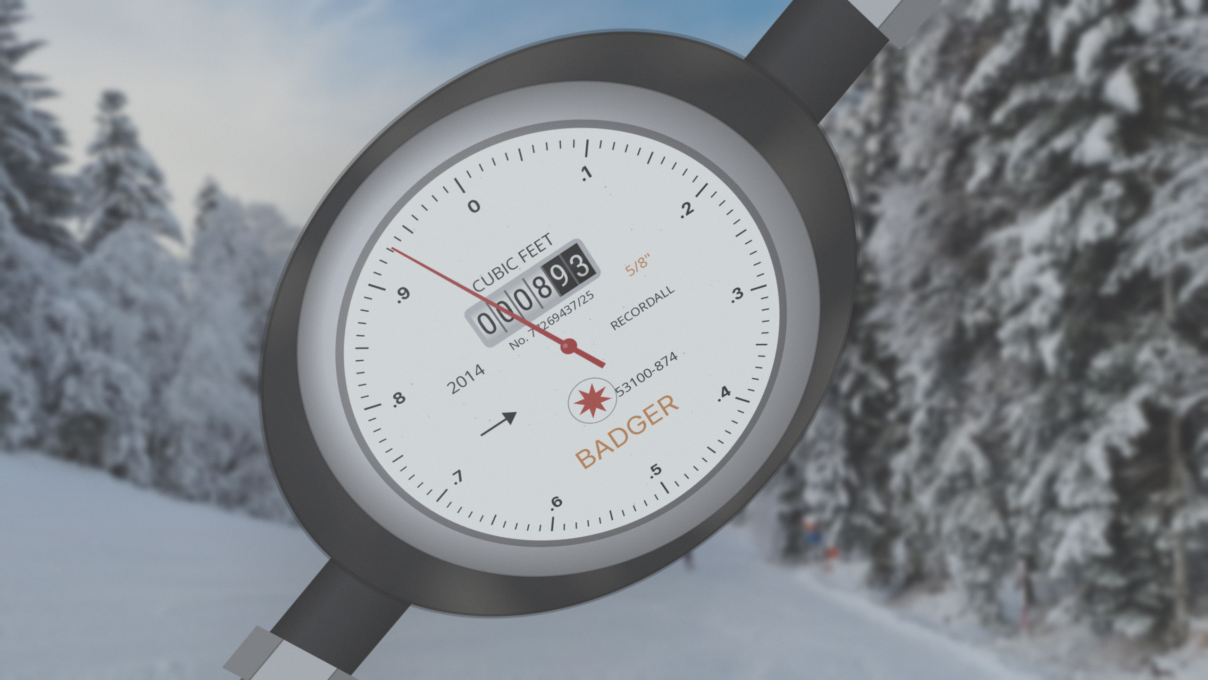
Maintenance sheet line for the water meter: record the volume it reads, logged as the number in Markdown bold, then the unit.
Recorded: **892.93** ft³
